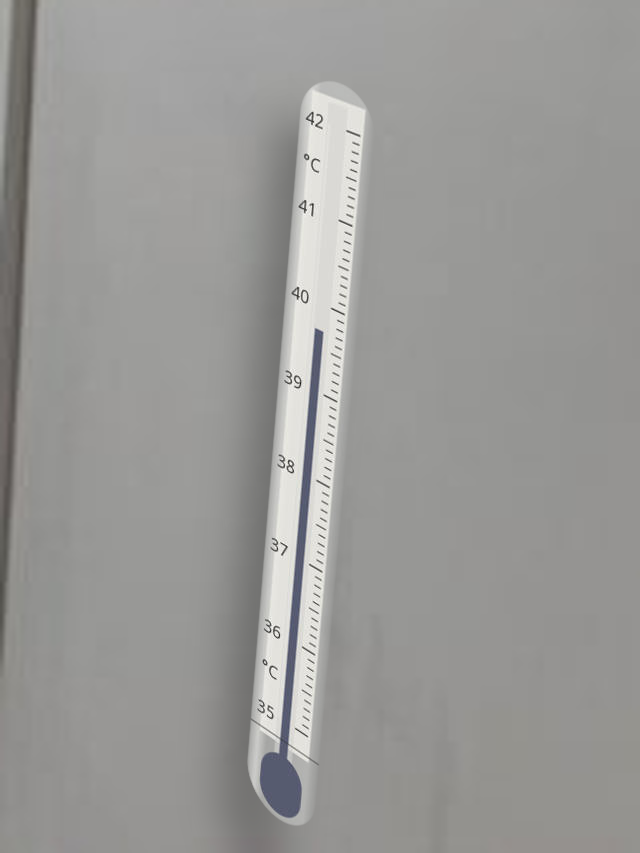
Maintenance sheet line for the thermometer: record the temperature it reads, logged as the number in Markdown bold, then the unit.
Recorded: **39.7** °C
